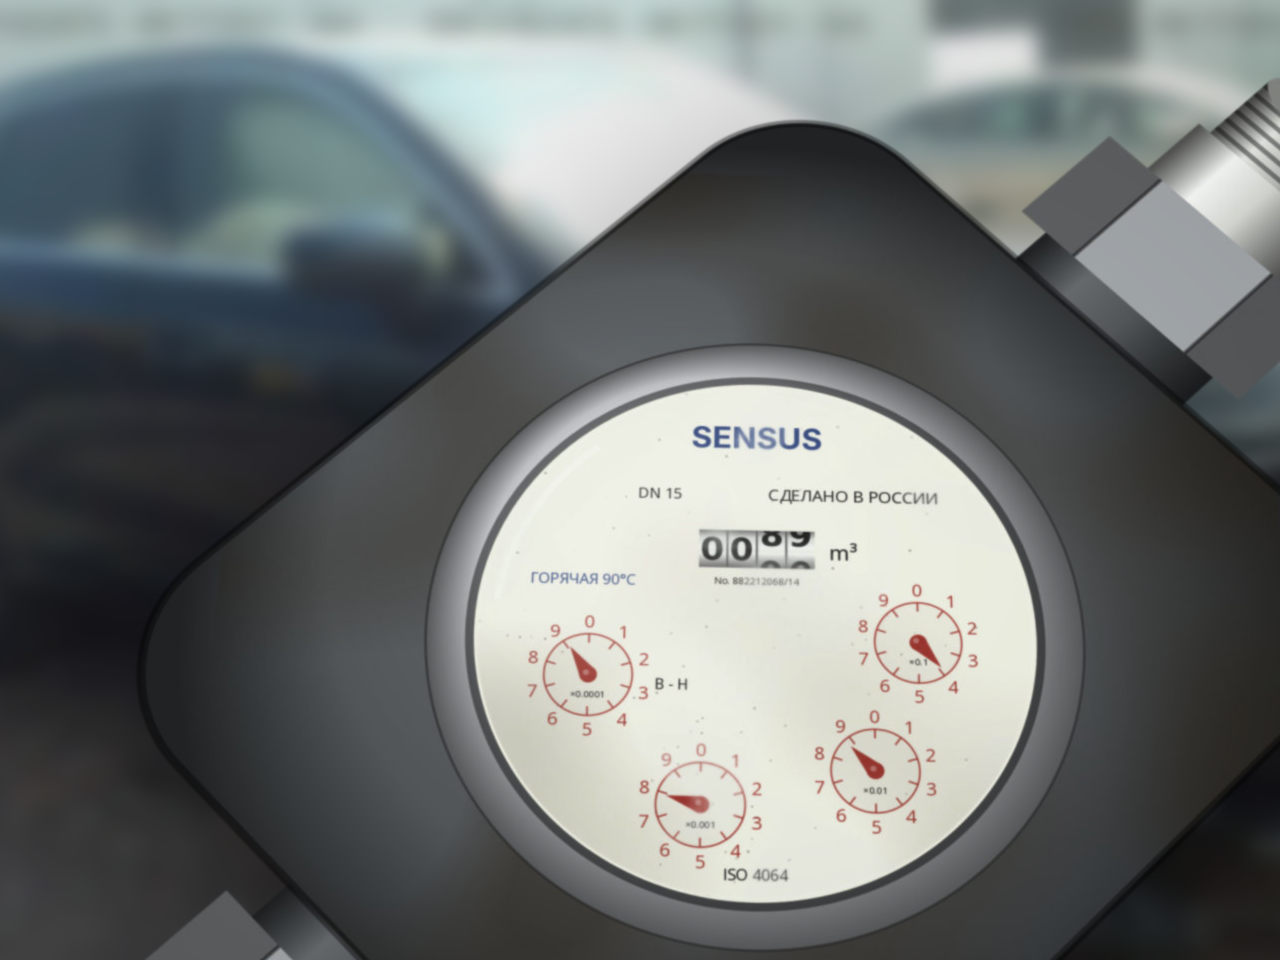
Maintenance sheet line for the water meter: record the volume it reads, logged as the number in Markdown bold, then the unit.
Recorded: **89.3879** m³
